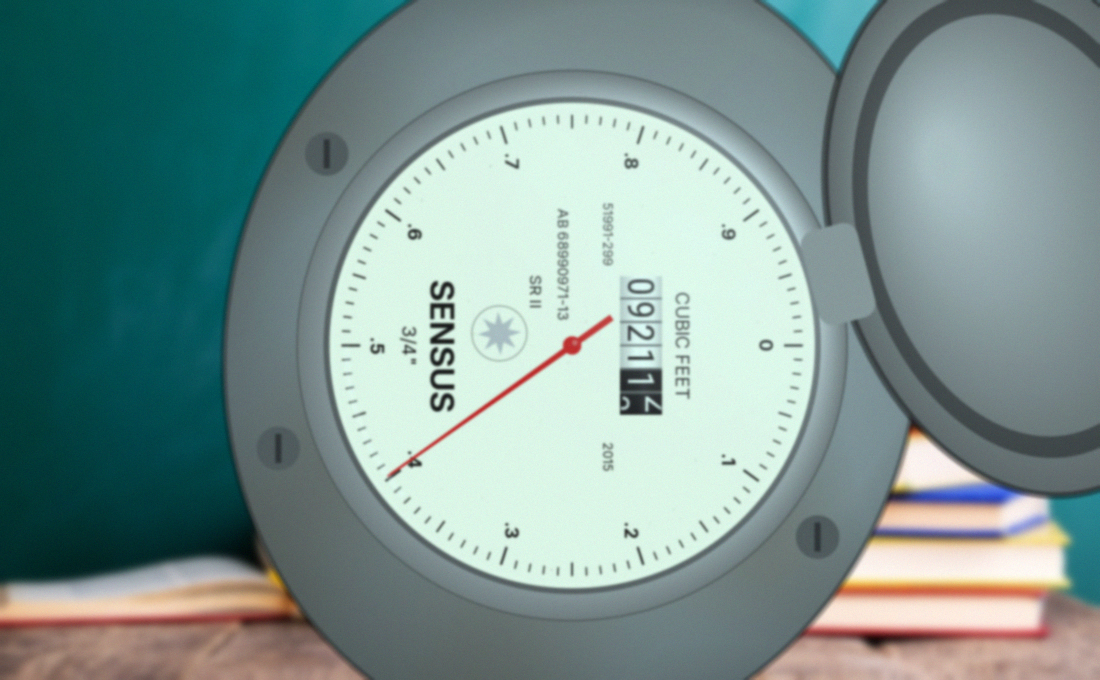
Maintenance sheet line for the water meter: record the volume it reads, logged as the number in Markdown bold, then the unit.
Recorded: **92112.40** ft³
